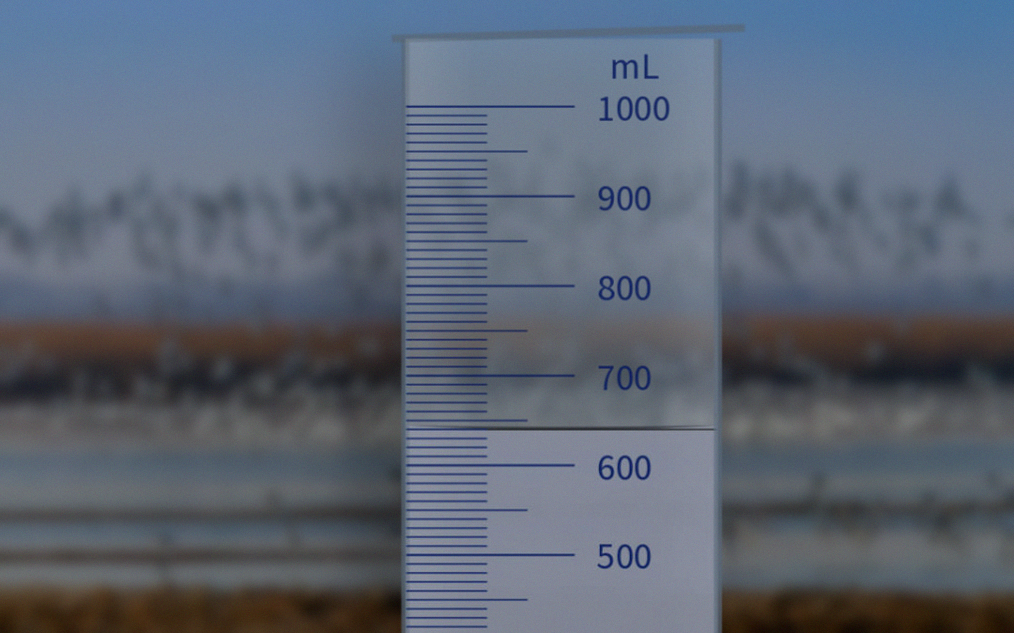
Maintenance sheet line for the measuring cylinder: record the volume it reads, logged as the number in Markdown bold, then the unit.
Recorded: **640** mL
